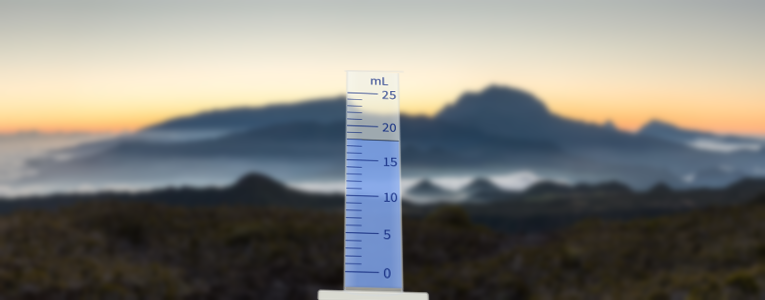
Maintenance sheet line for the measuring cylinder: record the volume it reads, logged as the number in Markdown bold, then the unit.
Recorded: **18** mL
